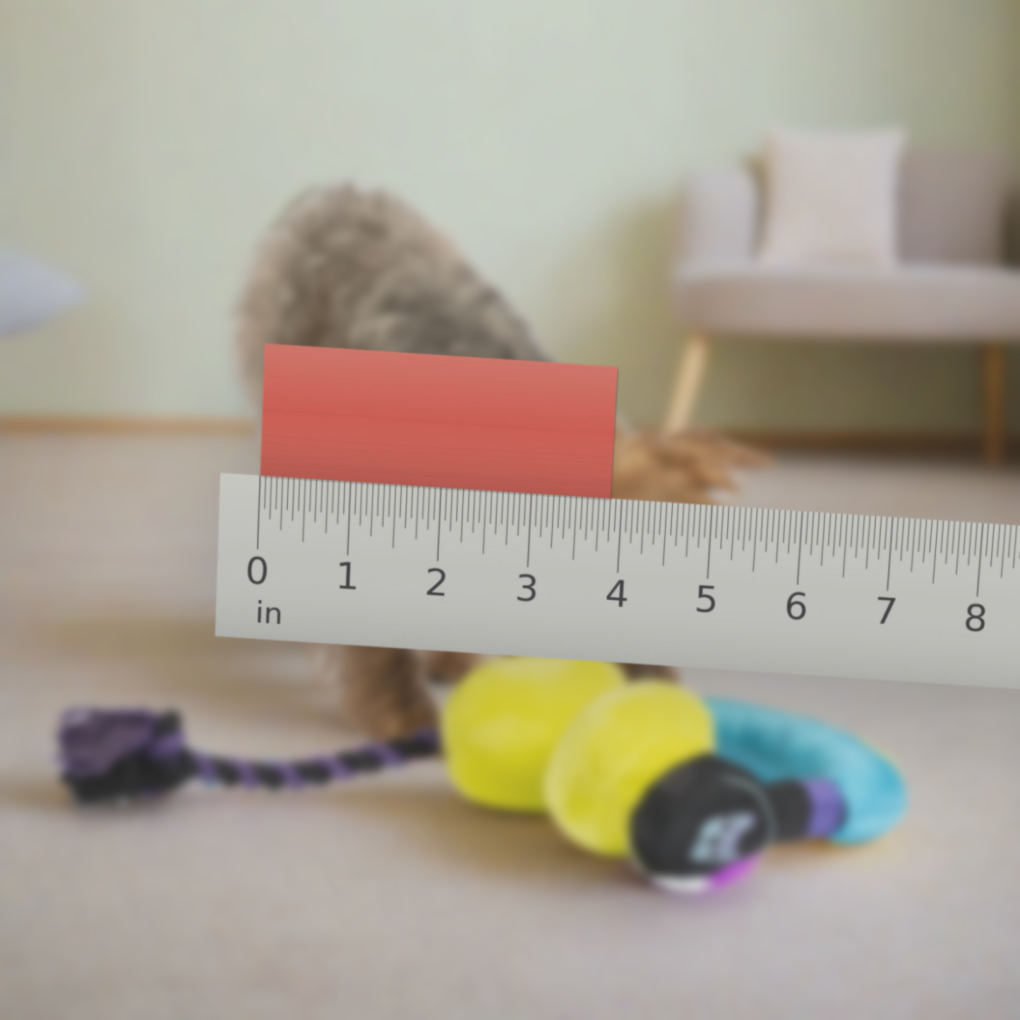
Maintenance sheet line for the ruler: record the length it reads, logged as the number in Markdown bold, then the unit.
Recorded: **3.875** in
